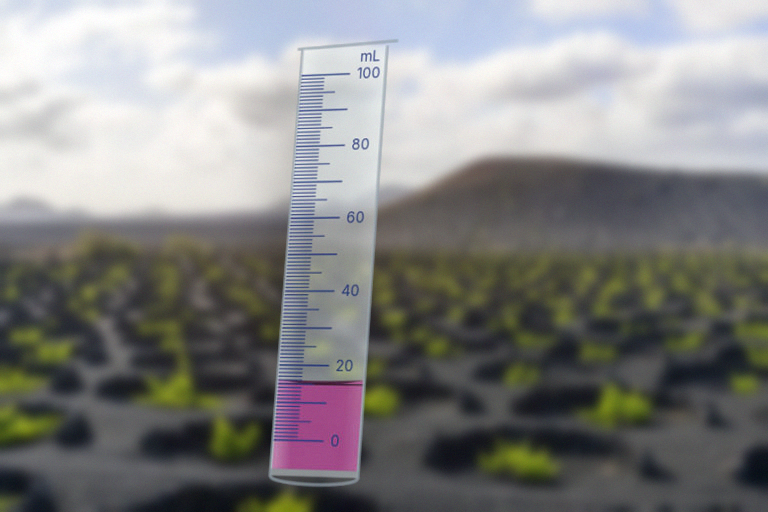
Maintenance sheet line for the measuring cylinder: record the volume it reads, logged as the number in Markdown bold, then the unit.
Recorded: **15** mL
